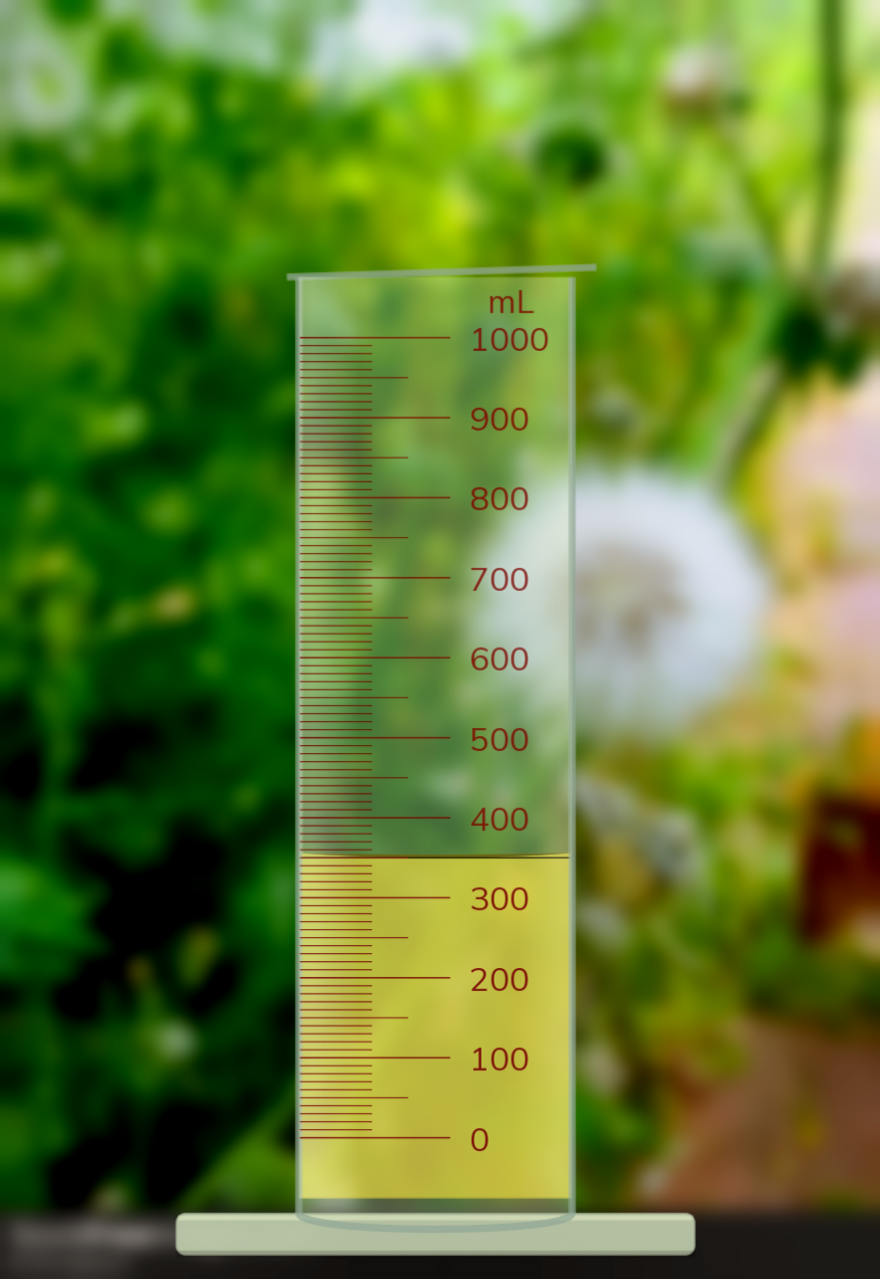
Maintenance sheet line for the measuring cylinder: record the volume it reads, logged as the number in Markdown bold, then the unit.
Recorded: **350** mL
